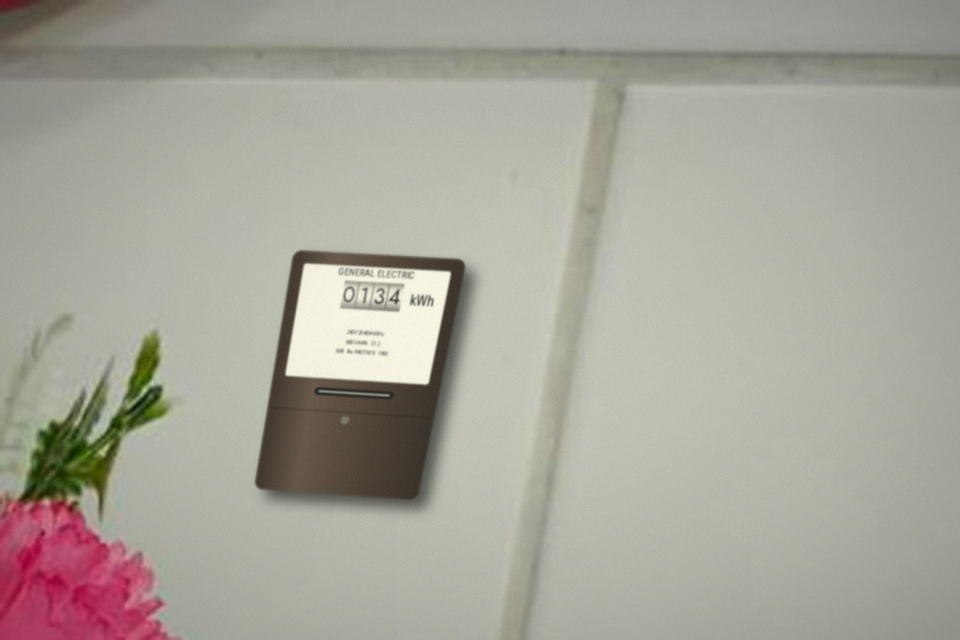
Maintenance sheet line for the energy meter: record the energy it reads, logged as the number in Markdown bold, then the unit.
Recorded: **134** kWh
